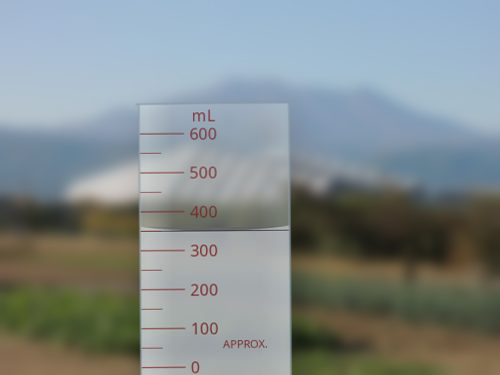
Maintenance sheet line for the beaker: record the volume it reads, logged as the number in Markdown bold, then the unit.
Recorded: **350** mL
